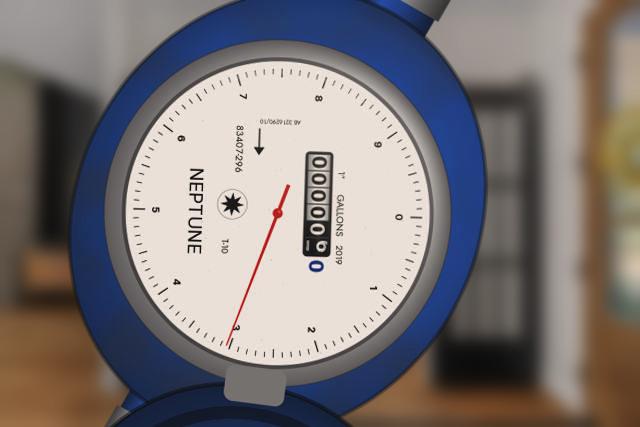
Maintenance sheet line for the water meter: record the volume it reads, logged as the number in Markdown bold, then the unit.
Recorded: **63.0** gal
